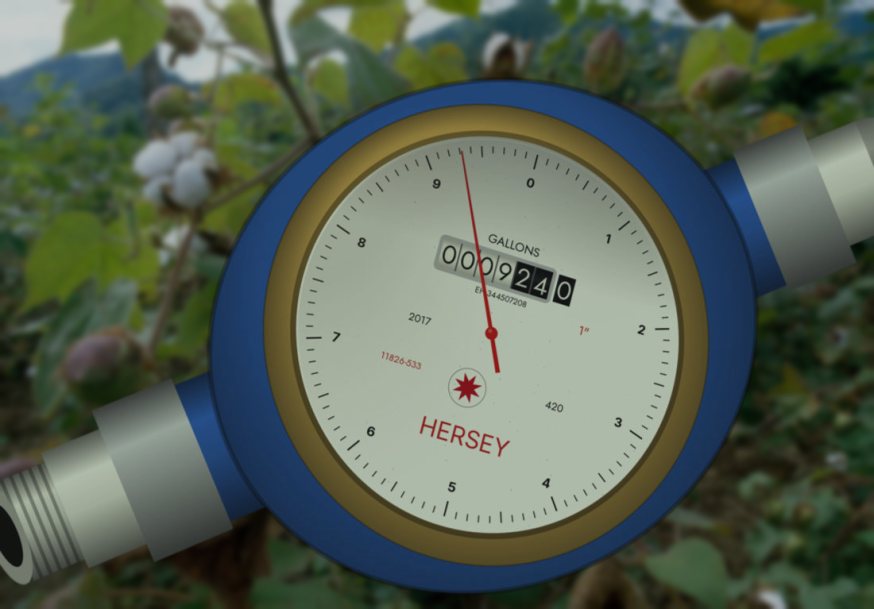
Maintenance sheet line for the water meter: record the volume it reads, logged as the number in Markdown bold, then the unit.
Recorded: **9239.3** gal
